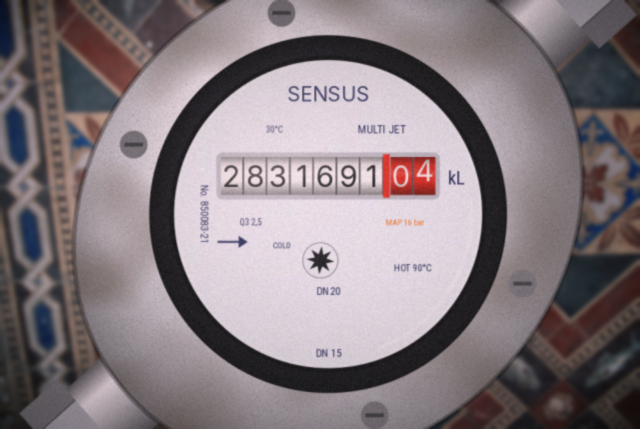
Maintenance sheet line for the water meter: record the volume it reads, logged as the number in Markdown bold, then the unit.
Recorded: **2831691.04** kL
